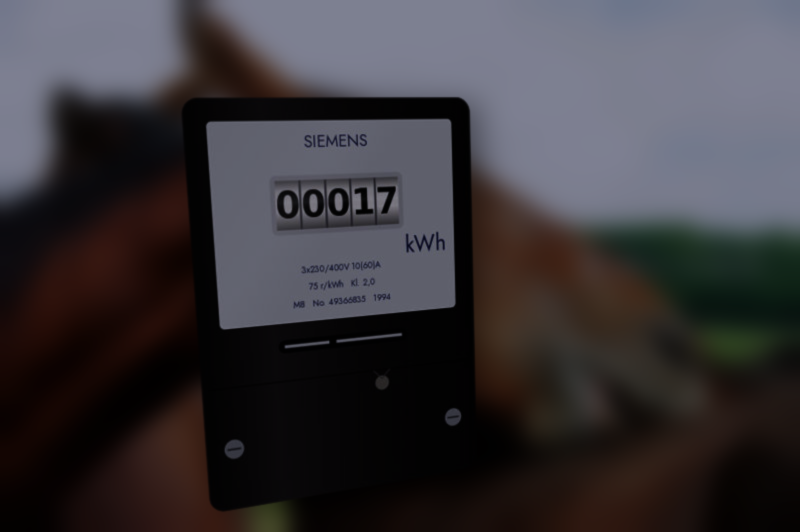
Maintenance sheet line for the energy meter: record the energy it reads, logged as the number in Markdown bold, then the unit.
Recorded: **17** kWh
